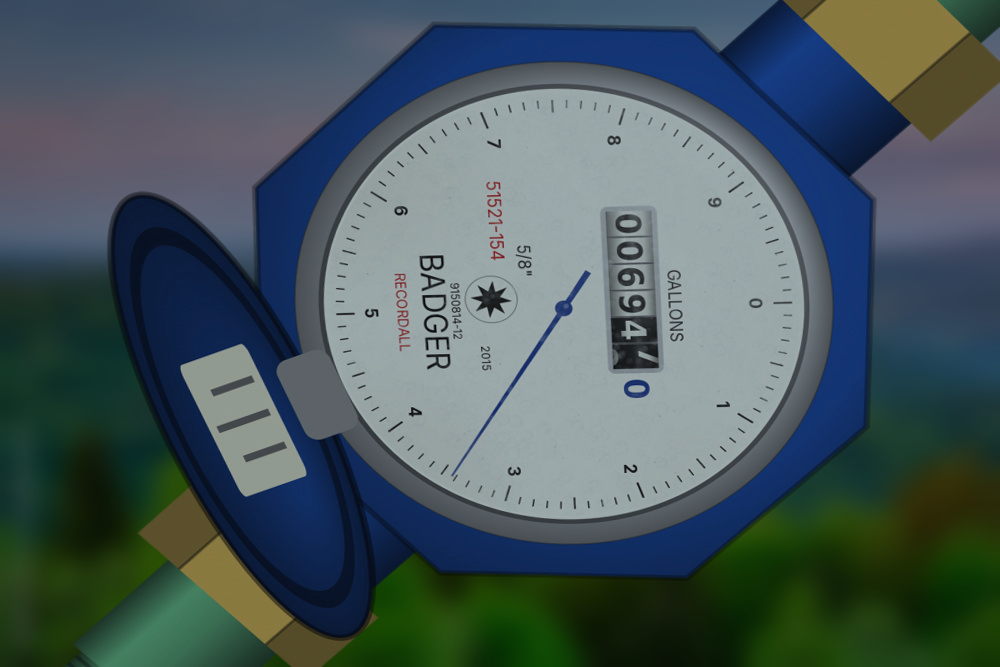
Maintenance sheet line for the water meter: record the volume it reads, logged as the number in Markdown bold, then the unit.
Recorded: **69473.4** gal
